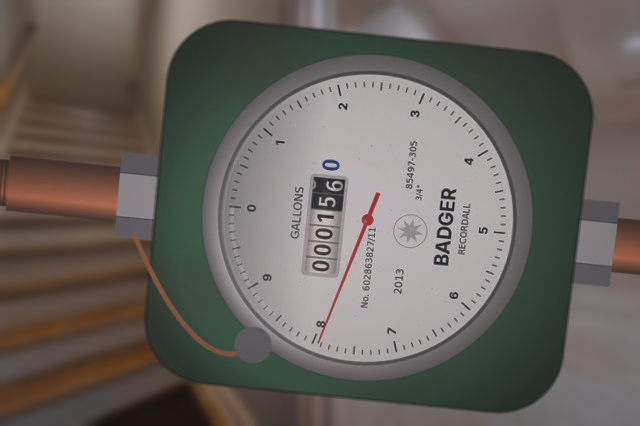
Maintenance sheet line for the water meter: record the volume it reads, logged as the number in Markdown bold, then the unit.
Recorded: **1557.9** gal
